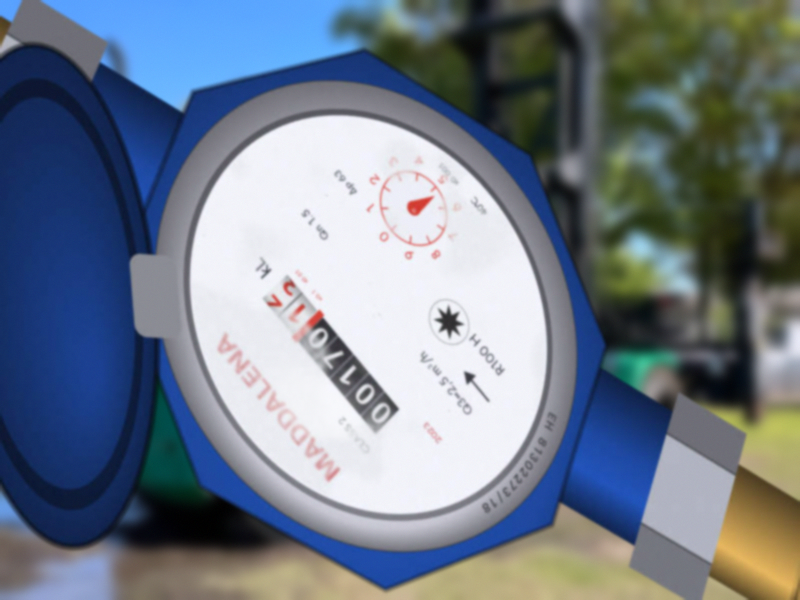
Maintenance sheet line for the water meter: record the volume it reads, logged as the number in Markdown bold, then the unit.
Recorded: **170.125** kL
